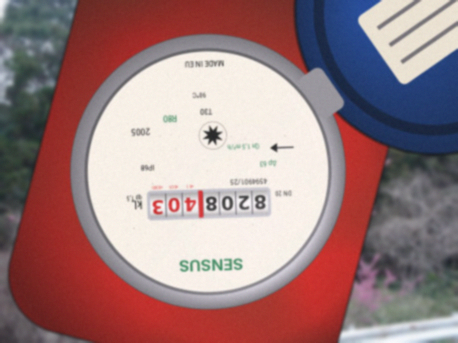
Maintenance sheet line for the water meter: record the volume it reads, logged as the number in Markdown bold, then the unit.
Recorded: **8208.403** kL
